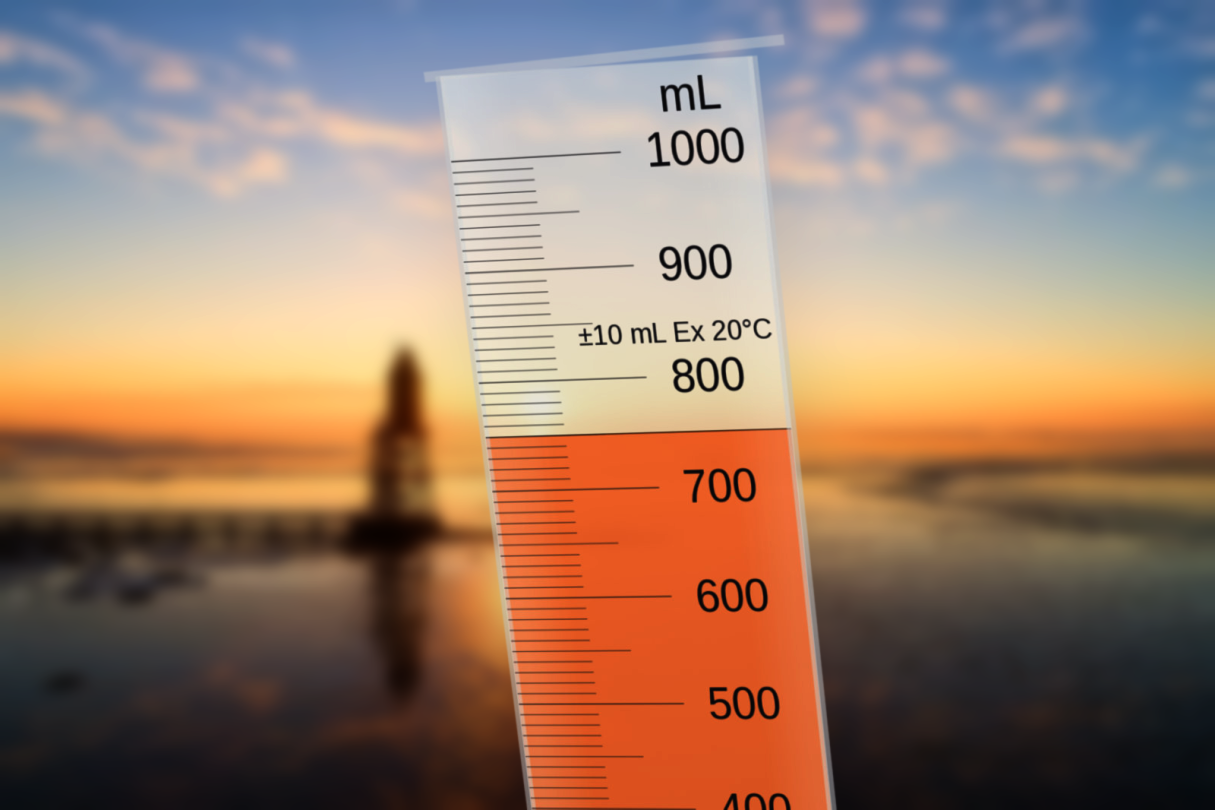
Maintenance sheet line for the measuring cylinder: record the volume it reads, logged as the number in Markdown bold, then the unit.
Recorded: **750** mL
